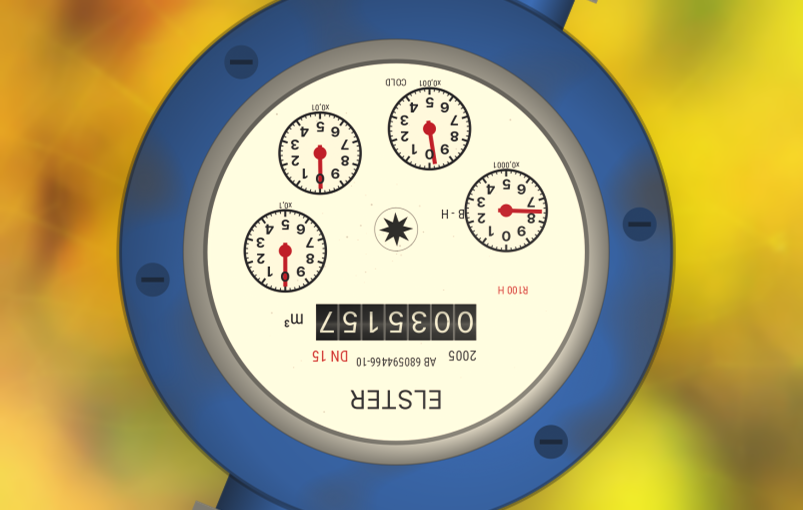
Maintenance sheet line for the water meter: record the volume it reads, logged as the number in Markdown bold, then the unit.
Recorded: **35156.9997** m³
